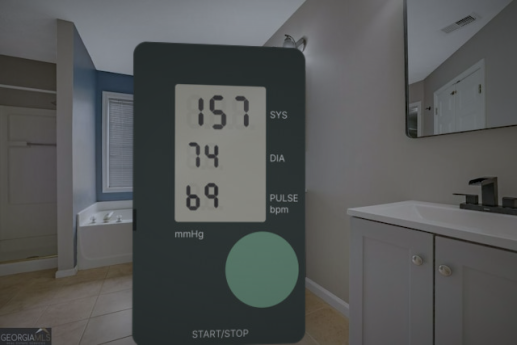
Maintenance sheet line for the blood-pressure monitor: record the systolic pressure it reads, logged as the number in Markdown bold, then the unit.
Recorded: **157** mmHg
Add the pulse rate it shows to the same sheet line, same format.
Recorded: **69** bpm
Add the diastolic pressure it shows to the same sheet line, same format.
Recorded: **74** mmHg
